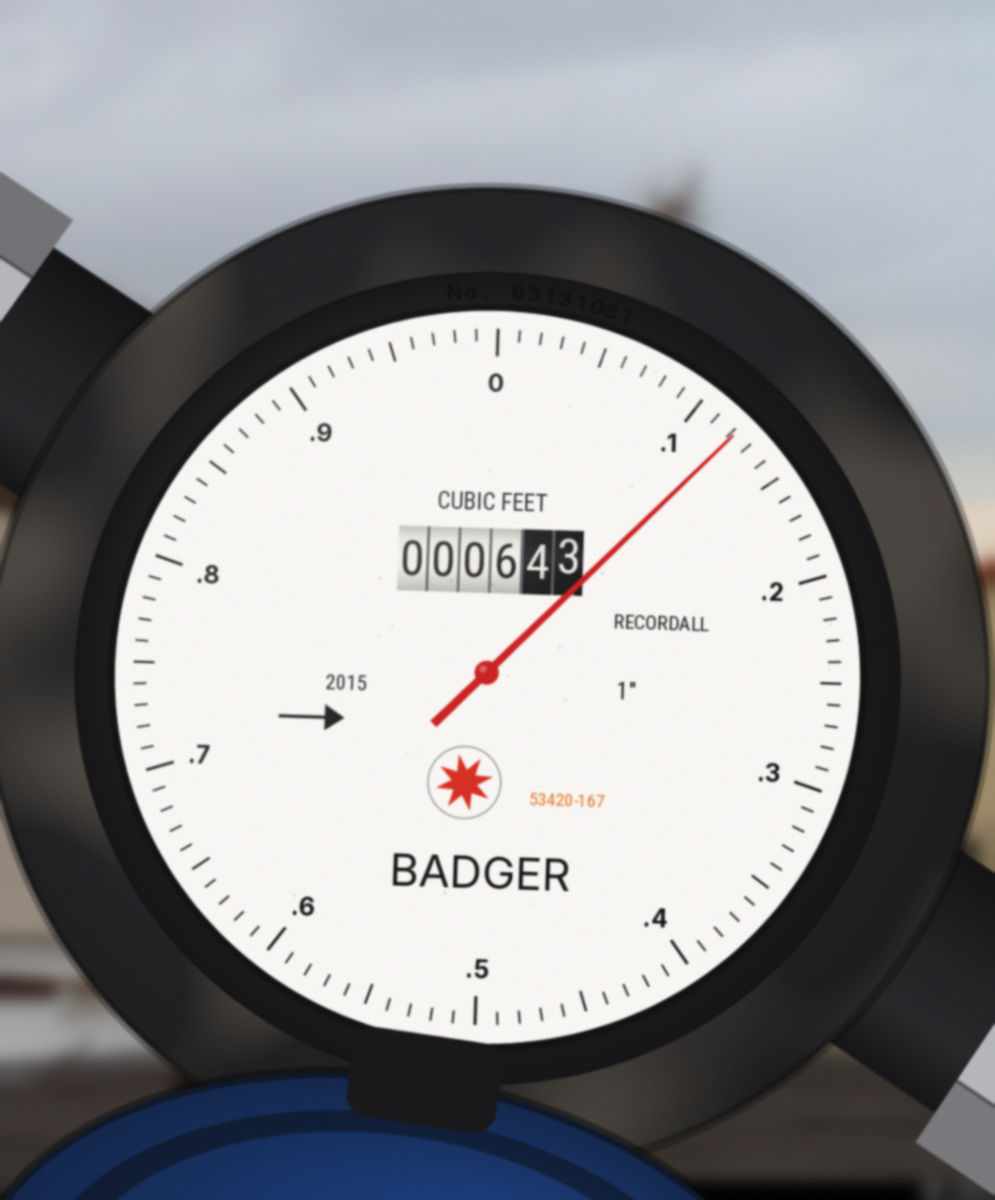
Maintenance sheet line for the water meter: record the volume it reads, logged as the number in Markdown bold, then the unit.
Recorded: **643.12** ft³
